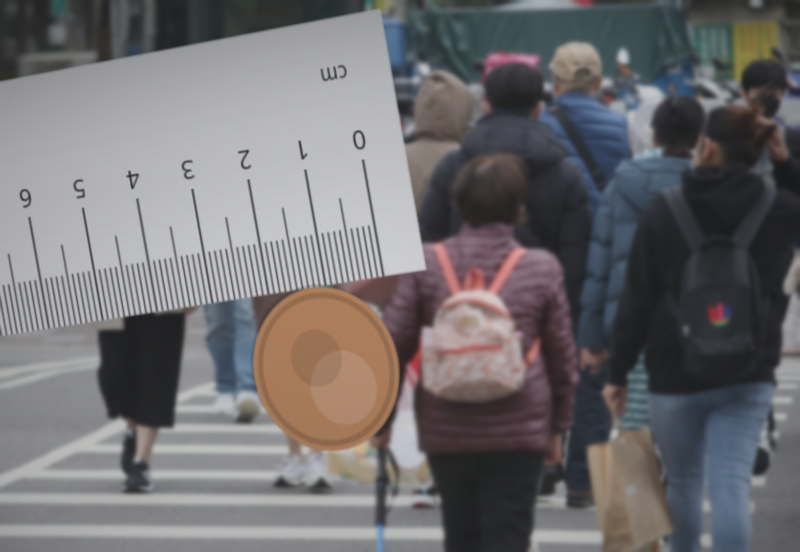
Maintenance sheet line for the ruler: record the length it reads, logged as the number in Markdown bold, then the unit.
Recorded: **2.5** cm
